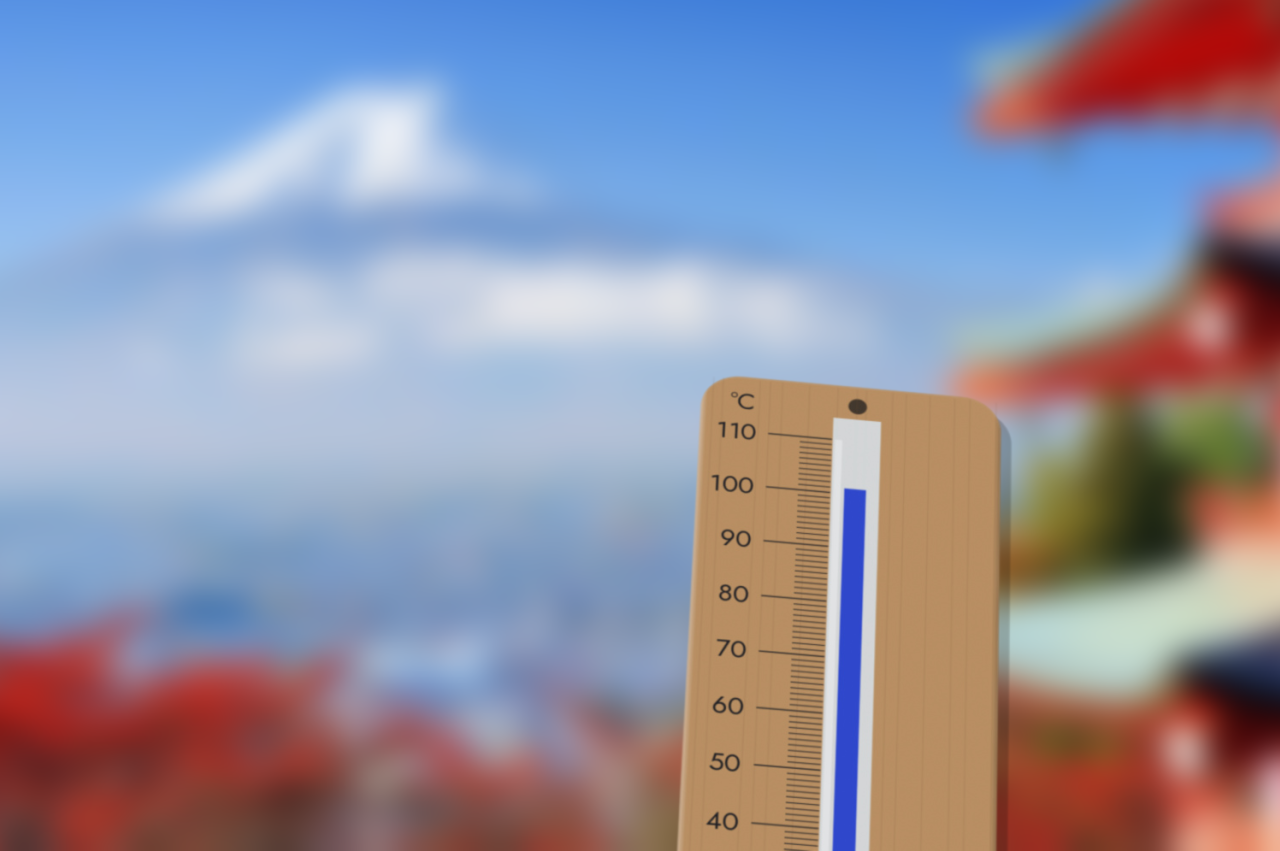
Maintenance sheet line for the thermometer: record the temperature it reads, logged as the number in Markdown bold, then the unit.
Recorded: **101** °C
